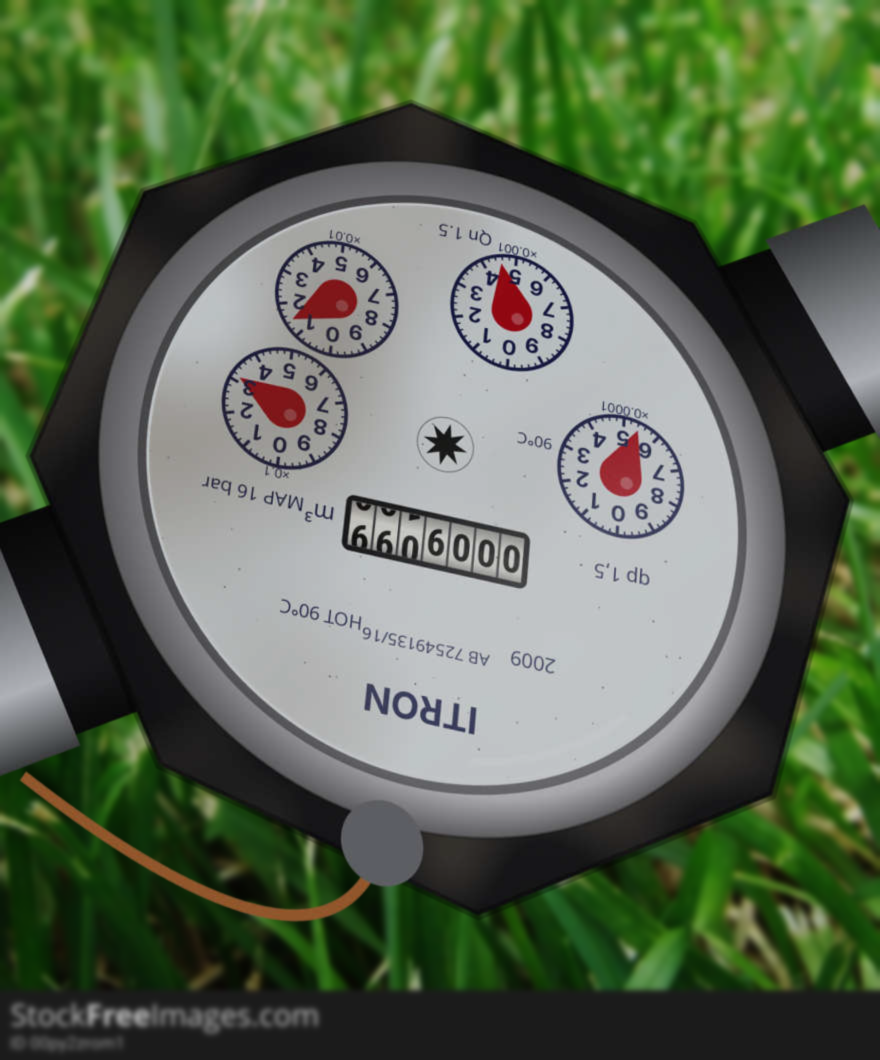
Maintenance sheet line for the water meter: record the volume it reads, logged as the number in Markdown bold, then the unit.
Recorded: **9099.3145** m³
